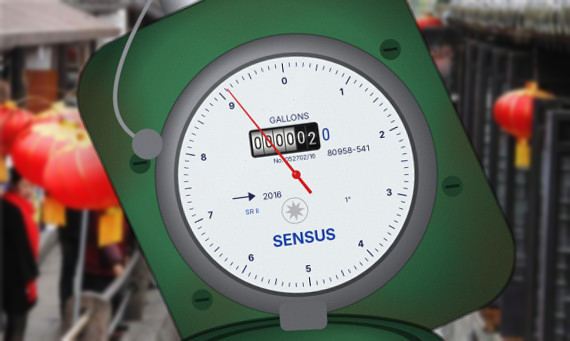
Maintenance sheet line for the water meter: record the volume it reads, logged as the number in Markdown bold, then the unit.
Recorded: **19.1** gal
